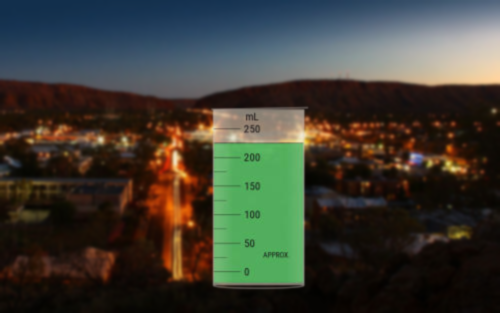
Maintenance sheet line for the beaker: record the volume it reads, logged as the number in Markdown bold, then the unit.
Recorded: **225** mL
